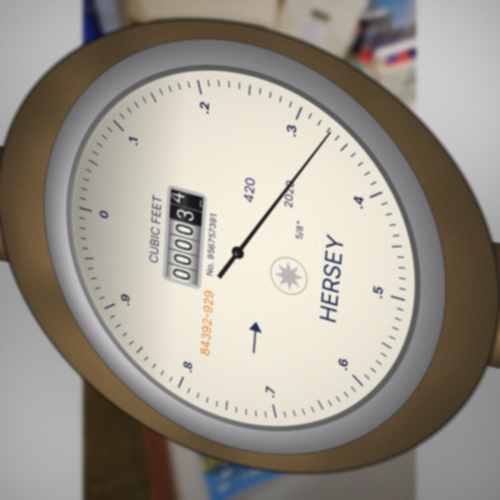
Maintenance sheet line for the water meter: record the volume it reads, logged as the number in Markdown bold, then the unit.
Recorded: **34.33** ft³
